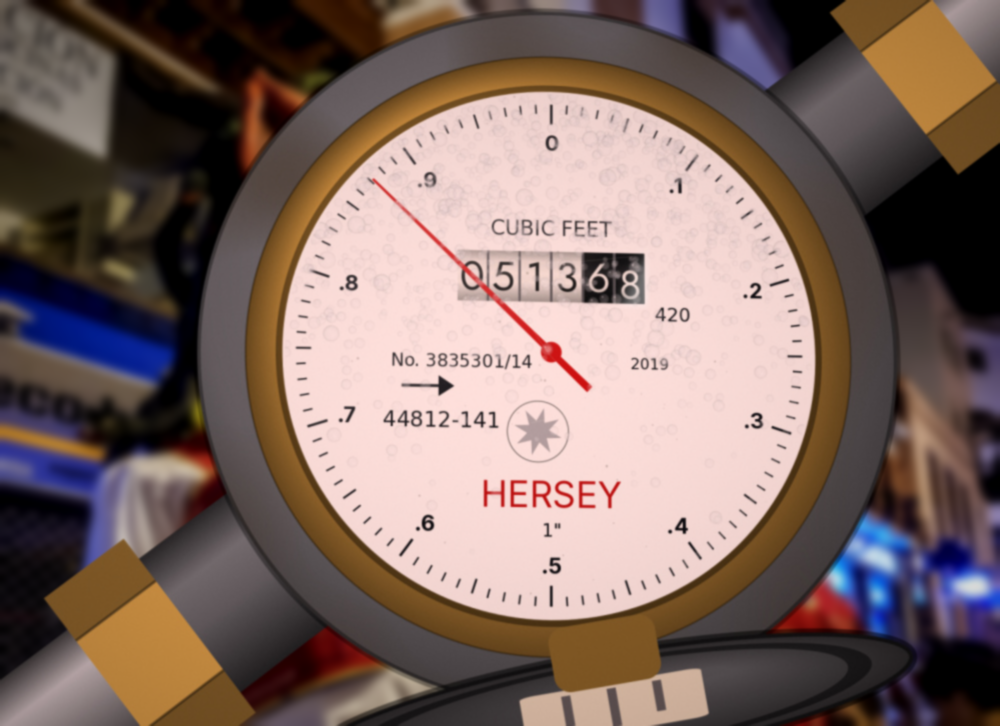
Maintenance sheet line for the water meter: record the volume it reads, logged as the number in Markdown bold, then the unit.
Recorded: **51367.87** ft³
